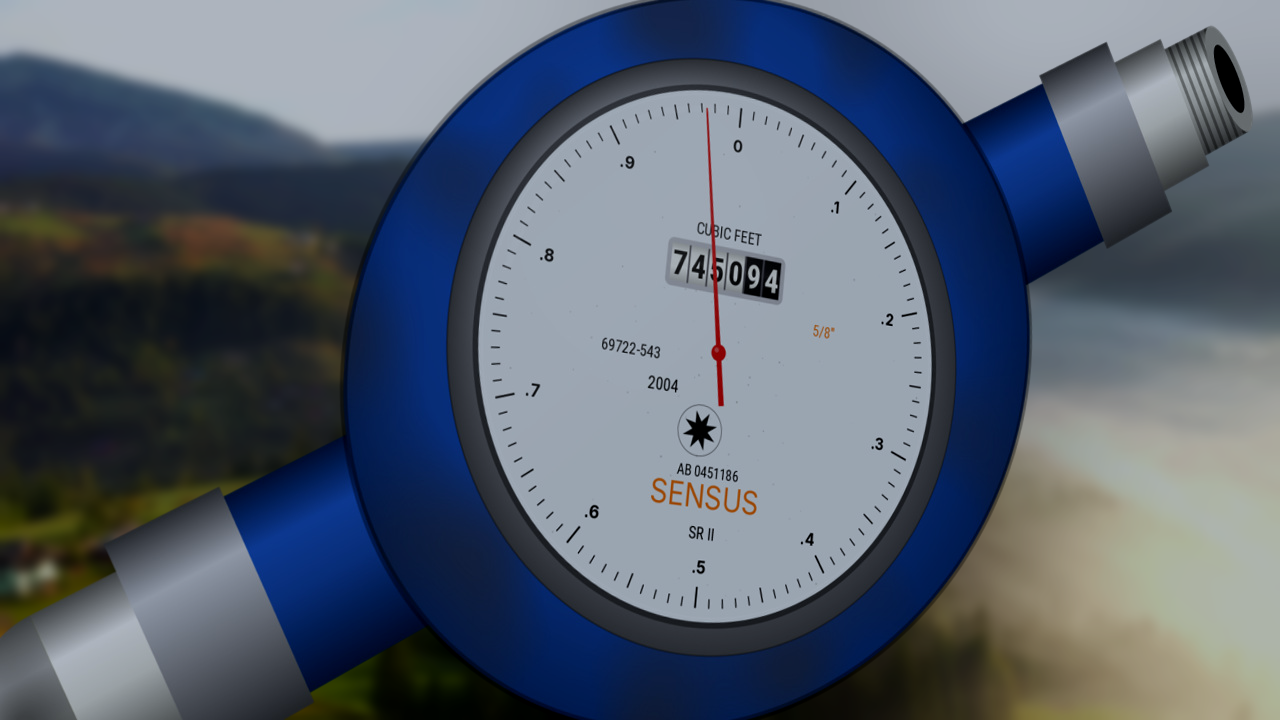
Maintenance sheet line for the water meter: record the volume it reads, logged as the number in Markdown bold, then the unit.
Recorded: **745093.97** ft³
